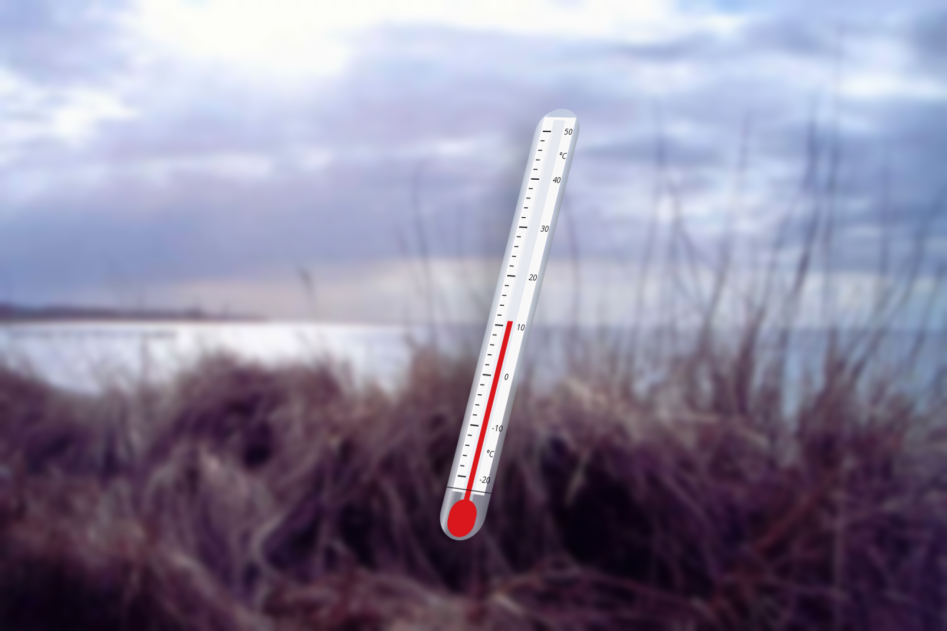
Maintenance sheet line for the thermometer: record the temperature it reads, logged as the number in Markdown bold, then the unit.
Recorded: **11** °C
